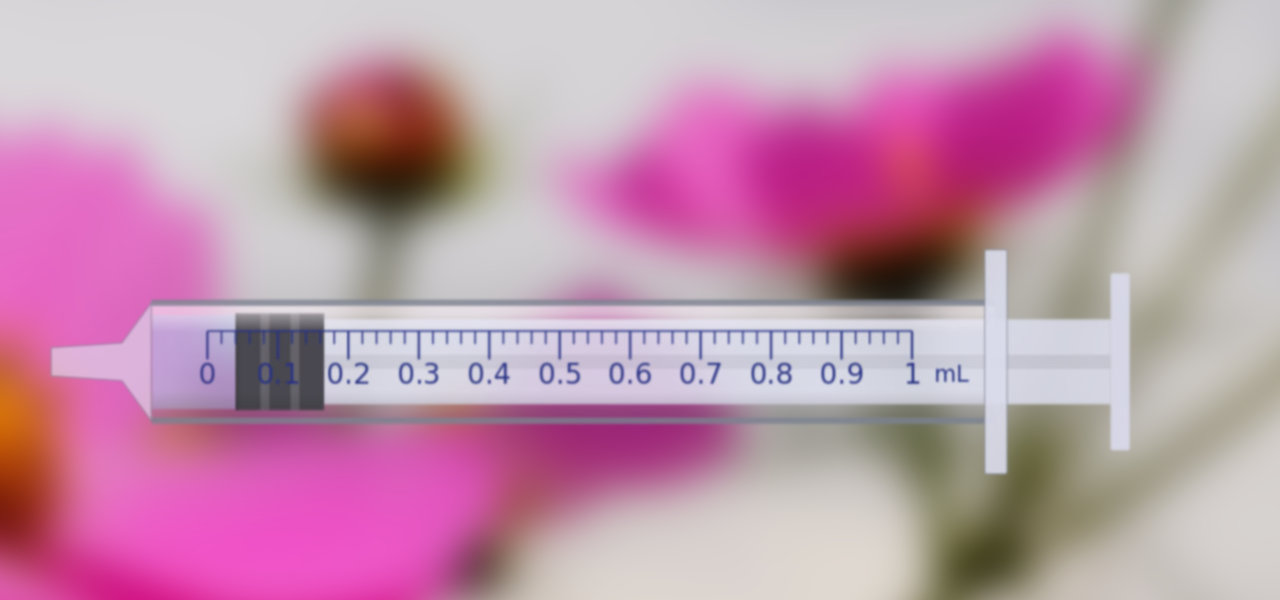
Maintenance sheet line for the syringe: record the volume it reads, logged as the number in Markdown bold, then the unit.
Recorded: **0.04** mL
